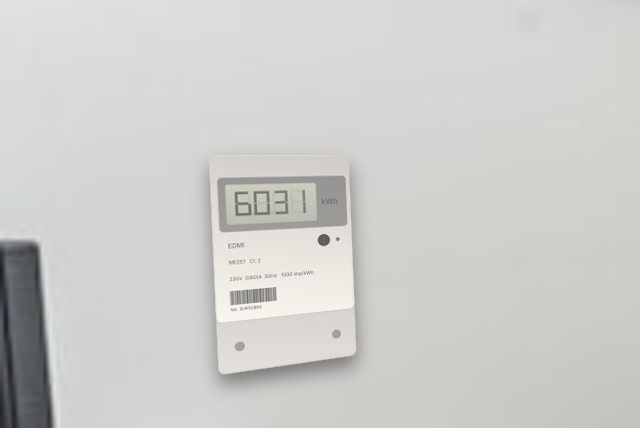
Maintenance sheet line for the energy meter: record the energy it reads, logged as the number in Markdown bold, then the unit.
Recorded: **6031** kWh
